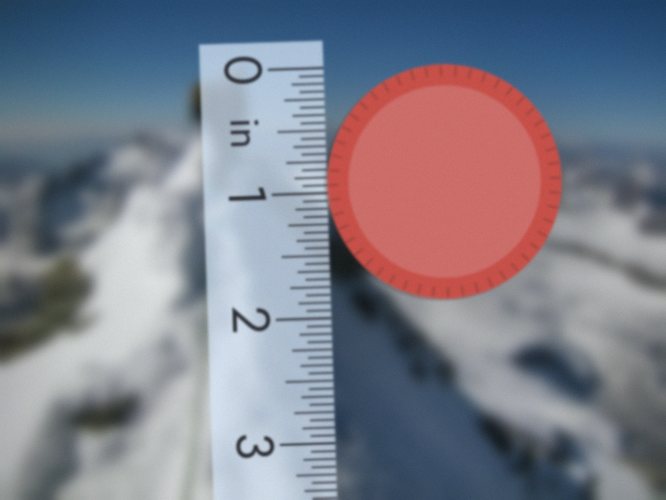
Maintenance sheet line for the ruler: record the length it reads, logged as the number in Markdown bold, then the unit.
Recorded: **1.875** in
